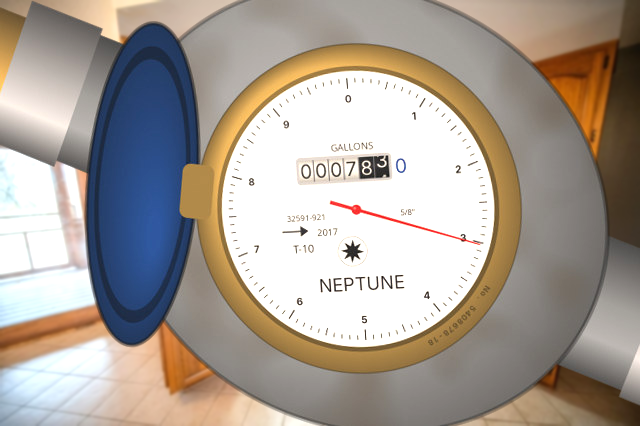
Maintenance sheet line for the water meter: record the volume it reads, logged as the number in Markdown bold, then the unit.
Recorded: **7833.0** gal
